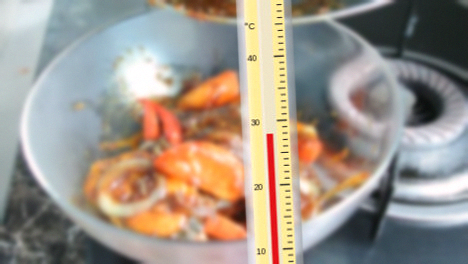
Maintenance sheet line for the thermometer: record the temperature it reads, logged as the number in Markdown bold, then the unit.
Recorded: **28** °C
